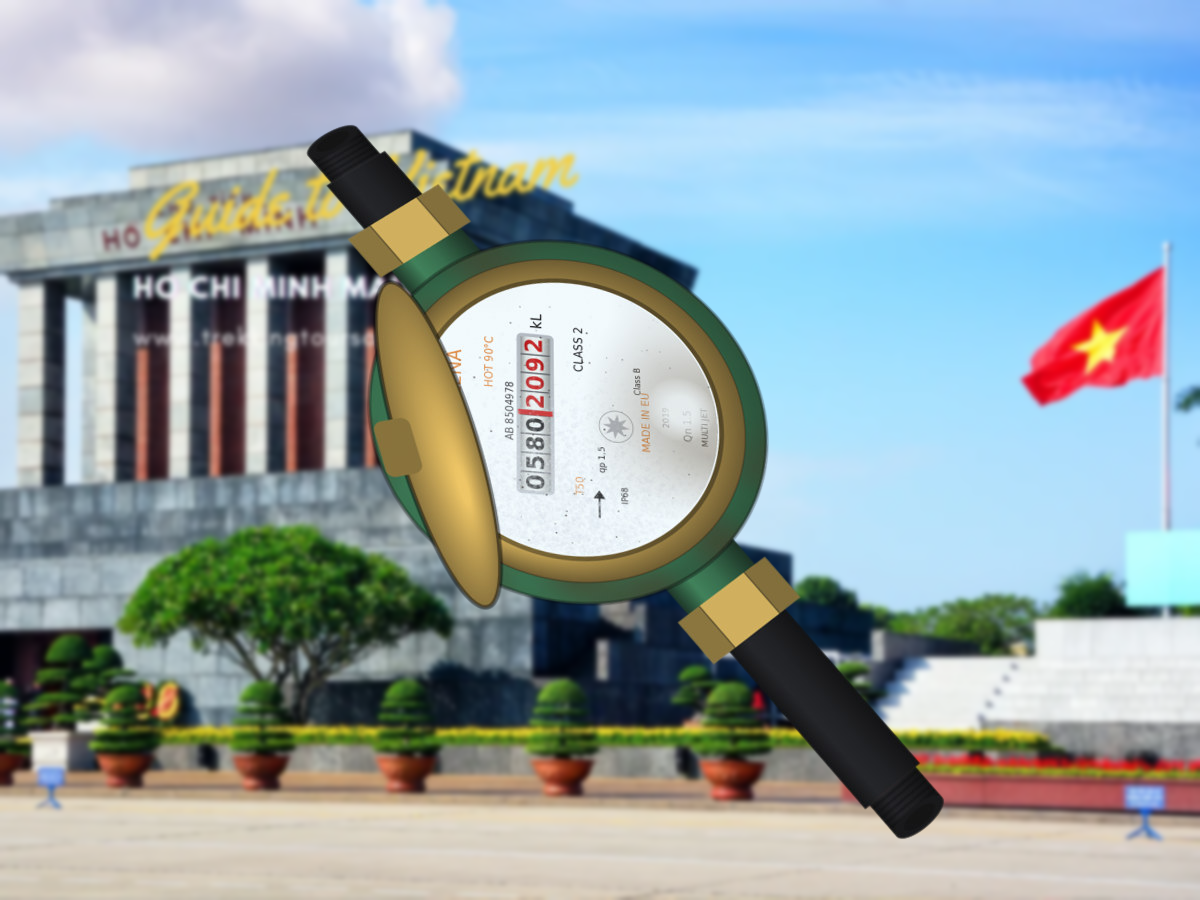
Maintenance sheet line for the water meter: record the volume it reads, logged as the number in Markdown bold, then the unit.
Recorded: **580.2092** kL
